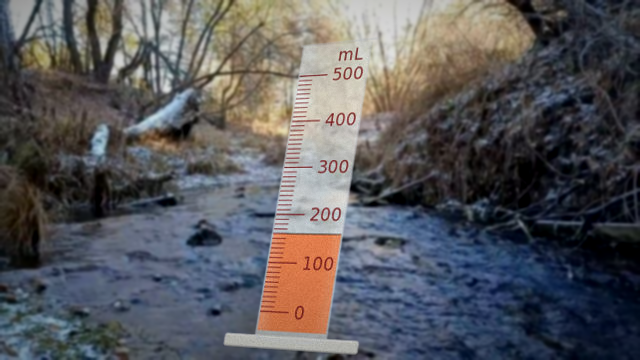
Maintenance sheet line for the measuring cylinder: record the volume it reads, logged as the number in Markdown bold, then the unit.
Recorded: **160** mL
